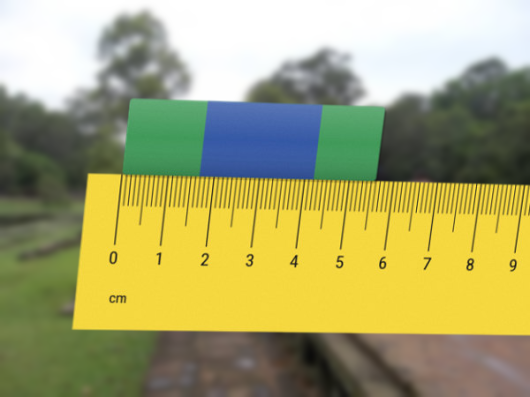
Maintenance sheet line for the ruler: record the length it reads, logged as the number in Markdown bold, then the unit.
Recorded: **5.6** cm
